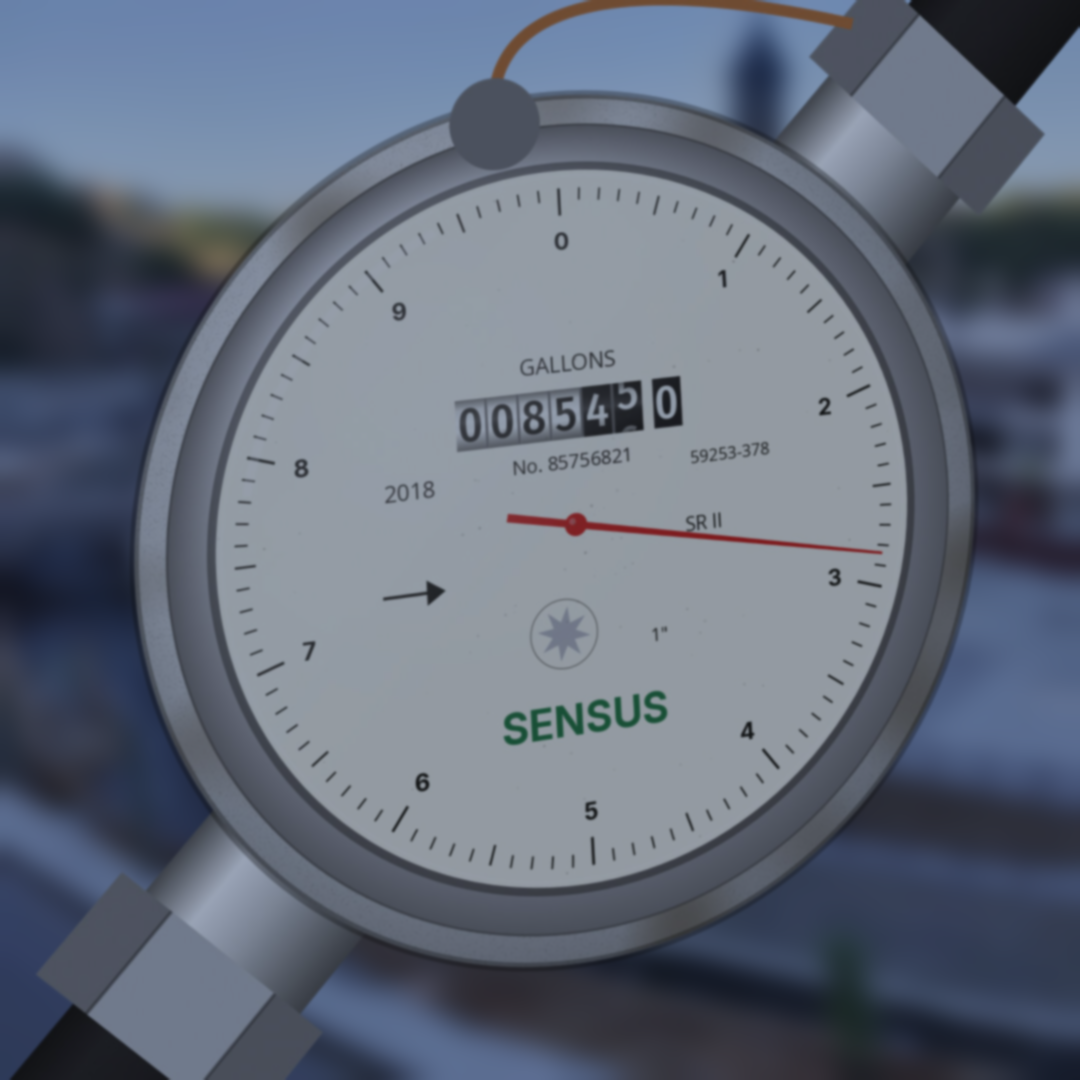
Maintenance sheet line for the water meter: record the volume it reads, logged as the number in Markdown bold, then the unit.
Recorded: **85452.8** gal
